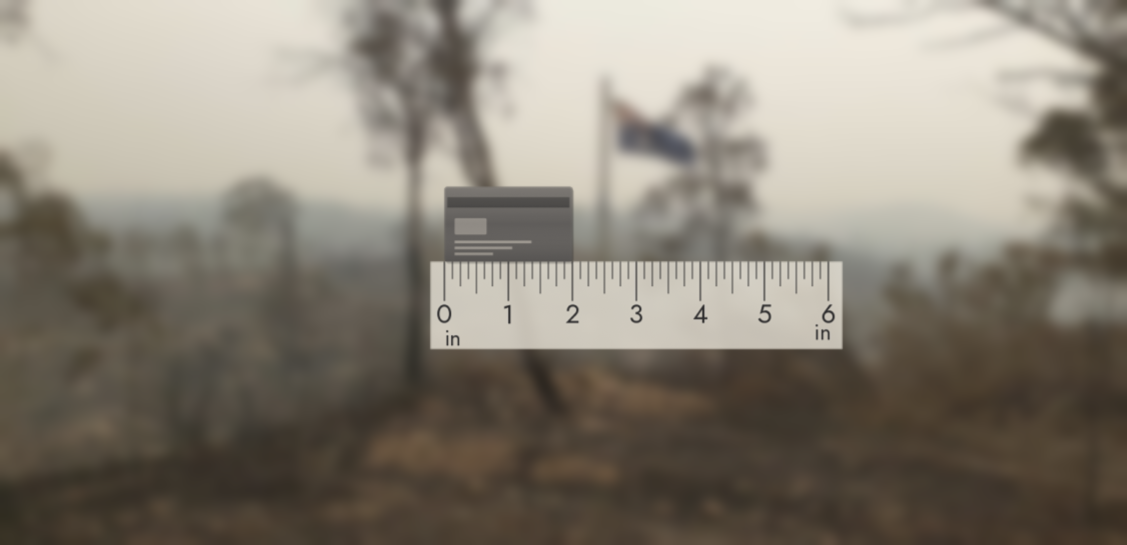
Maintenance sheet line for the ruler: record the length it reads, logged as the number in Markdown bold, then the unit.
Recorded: **2** in
